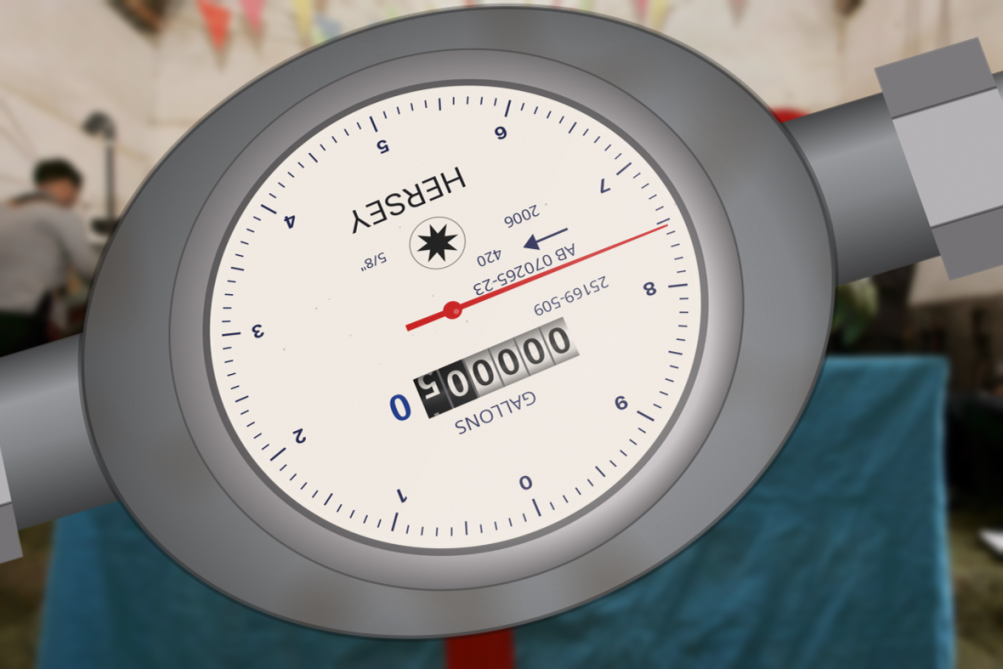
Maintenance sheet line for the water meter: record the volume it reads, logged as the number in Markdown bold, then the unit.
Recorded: **47.5** gal
